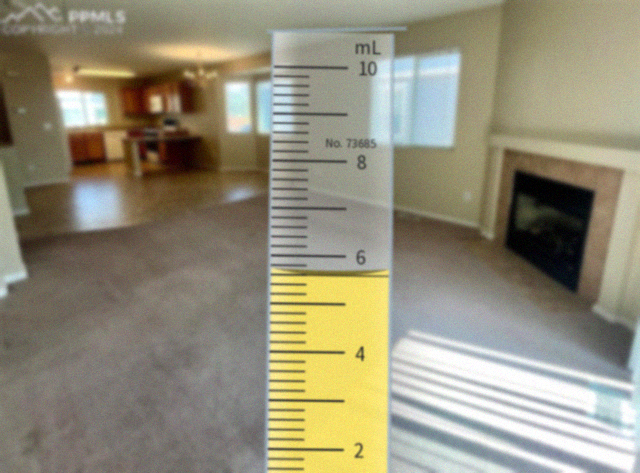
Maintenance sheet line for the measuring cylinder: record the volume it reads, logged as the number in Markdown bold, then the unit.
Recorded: **5.6** mL
